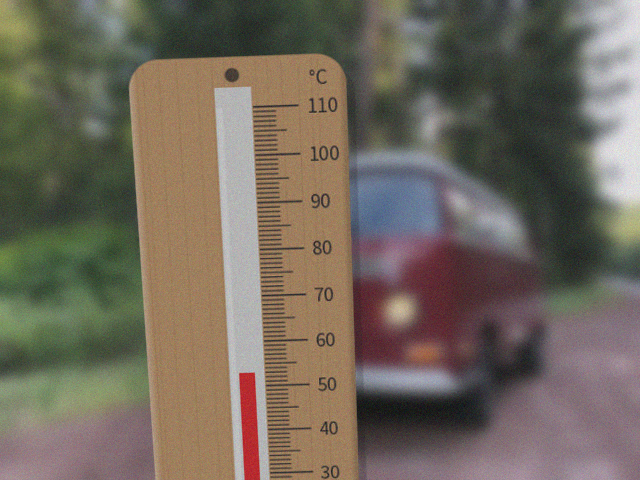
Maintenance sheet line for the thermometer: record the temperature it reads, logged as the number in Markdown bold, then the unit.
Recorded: **53** °C
